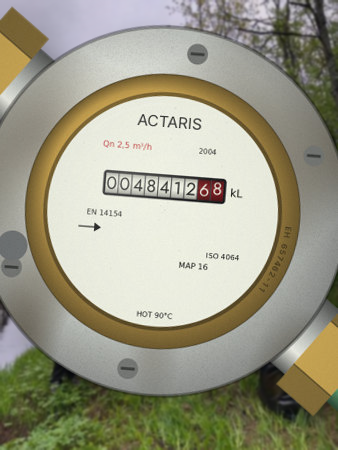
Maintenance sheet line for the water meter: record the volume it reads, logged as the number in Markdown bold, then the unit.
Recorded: **48412.68** kL
